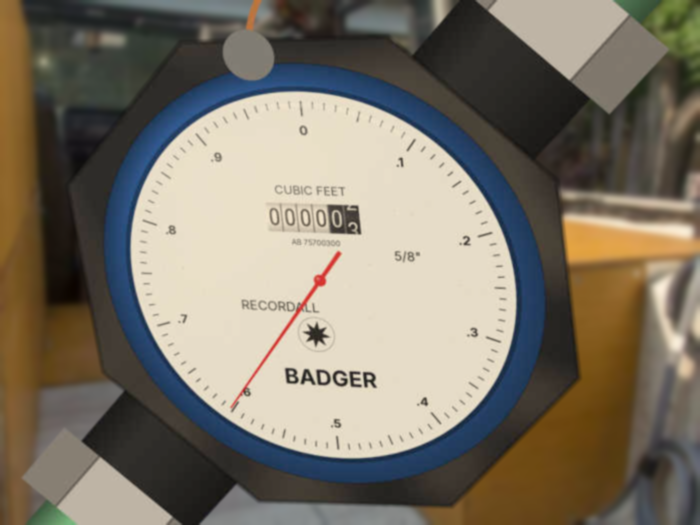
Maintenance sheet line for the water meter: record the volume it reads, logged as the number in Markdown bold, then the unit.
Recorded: **2.60** ft³
